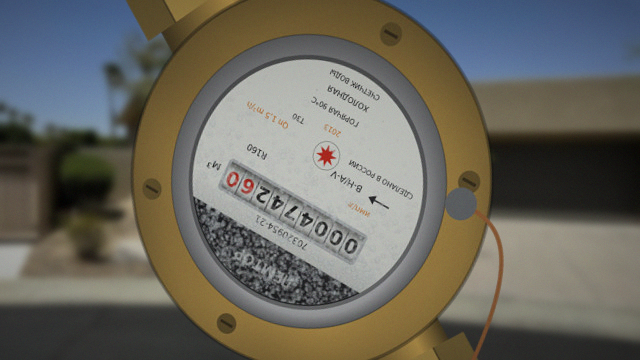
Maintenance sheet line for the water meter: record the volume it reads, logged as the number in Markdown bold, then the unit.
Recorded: **4742.60** m³
